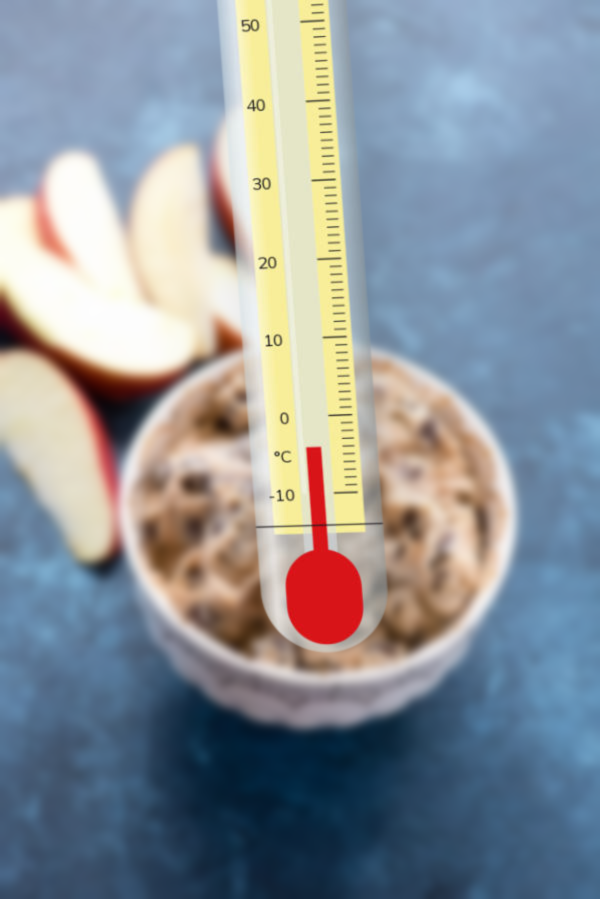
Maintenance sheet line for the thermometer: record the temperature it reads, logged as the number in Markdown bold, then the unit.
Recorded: **-4** °C
